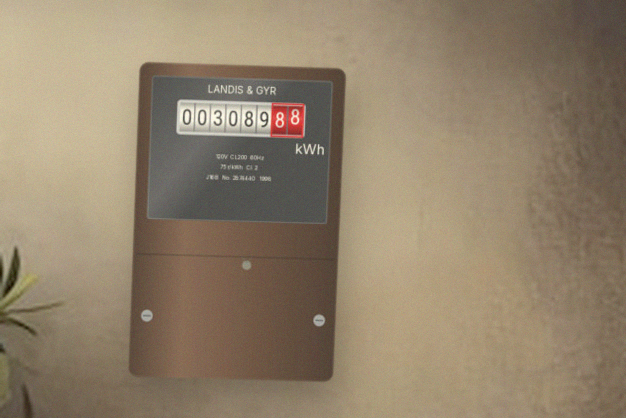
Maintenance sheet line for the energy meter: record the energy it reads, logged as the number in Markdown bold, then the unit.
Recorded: **3089.88** kWh
